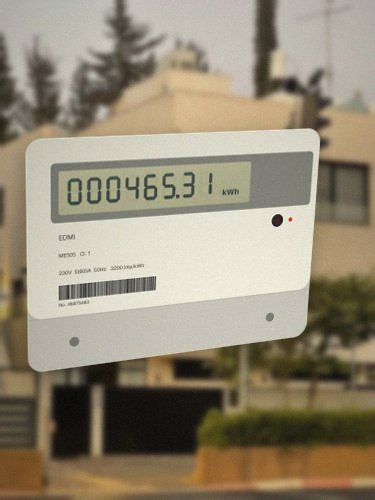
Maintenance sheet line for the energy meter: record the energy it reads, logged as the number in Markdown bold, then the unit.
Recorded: **465.31** kWh
